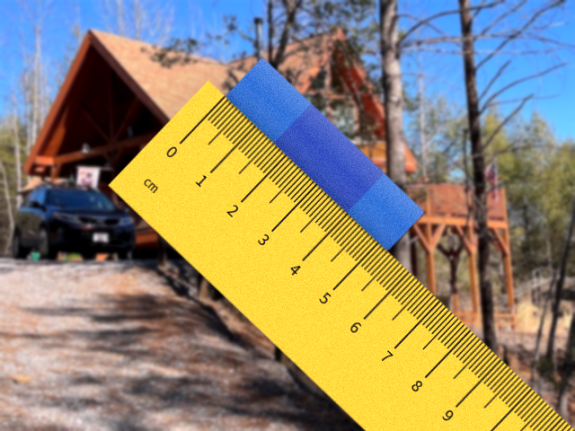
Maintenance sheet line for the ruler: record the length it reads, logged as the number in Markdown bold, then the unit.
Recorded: **5.3** cm
